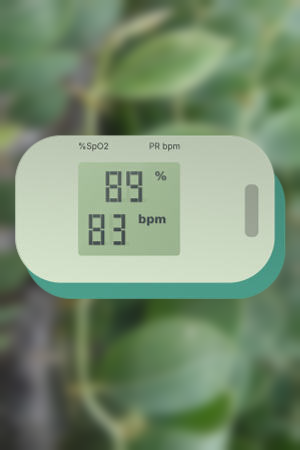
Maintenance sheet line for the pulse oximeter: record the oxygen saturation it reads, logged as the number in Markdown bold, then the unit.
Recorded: **89** %
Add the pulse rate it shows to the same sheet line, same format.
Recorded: **83** bpm
